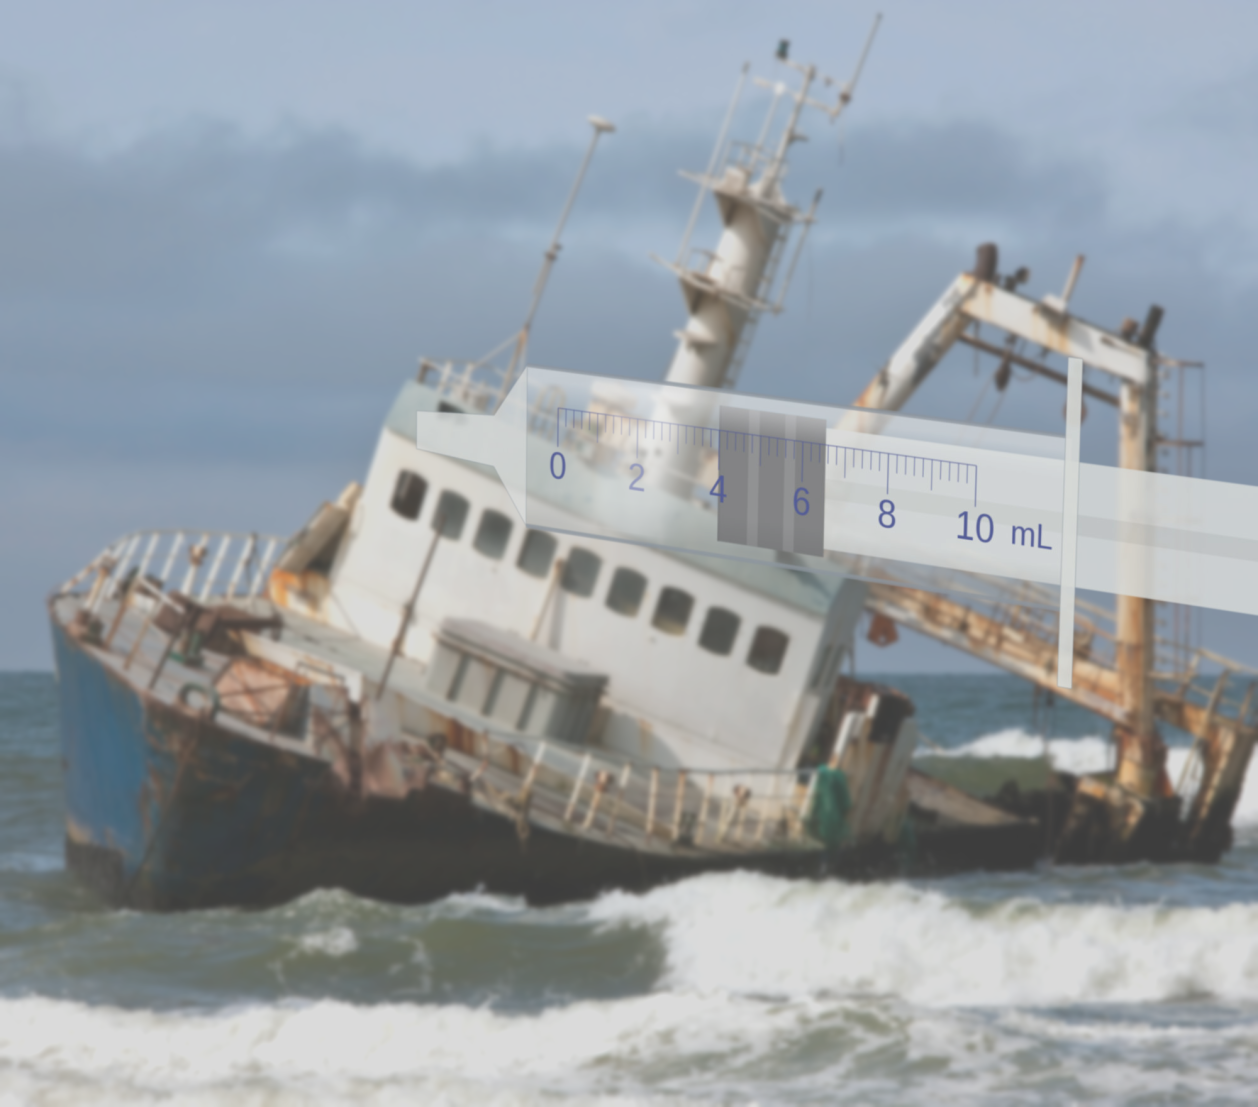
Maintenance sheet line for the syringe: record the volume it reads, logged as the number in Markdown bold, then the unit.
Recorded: **4** mL
